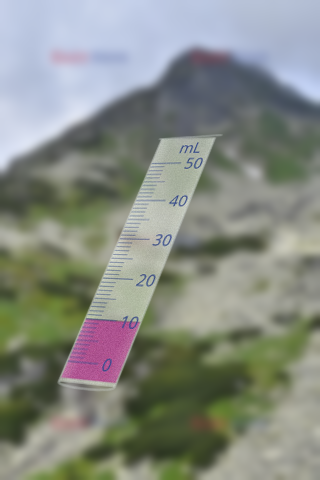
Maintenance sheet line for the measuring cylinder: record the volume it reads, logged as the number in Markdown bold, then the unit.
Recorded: **10** mL
